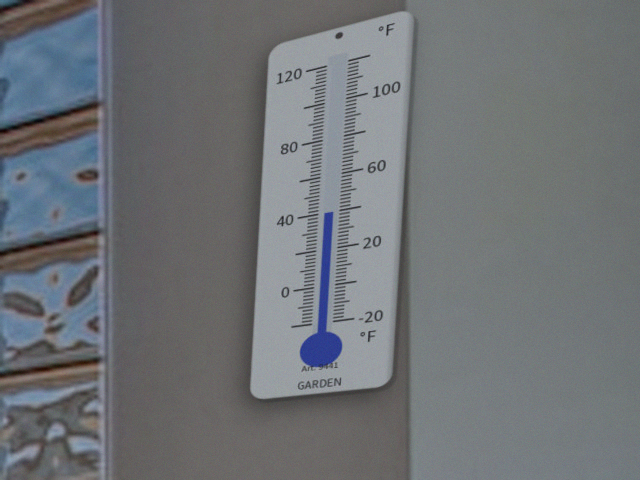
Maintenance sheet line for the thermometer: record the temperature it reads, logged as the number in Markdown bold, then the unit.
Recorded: **40** °F
